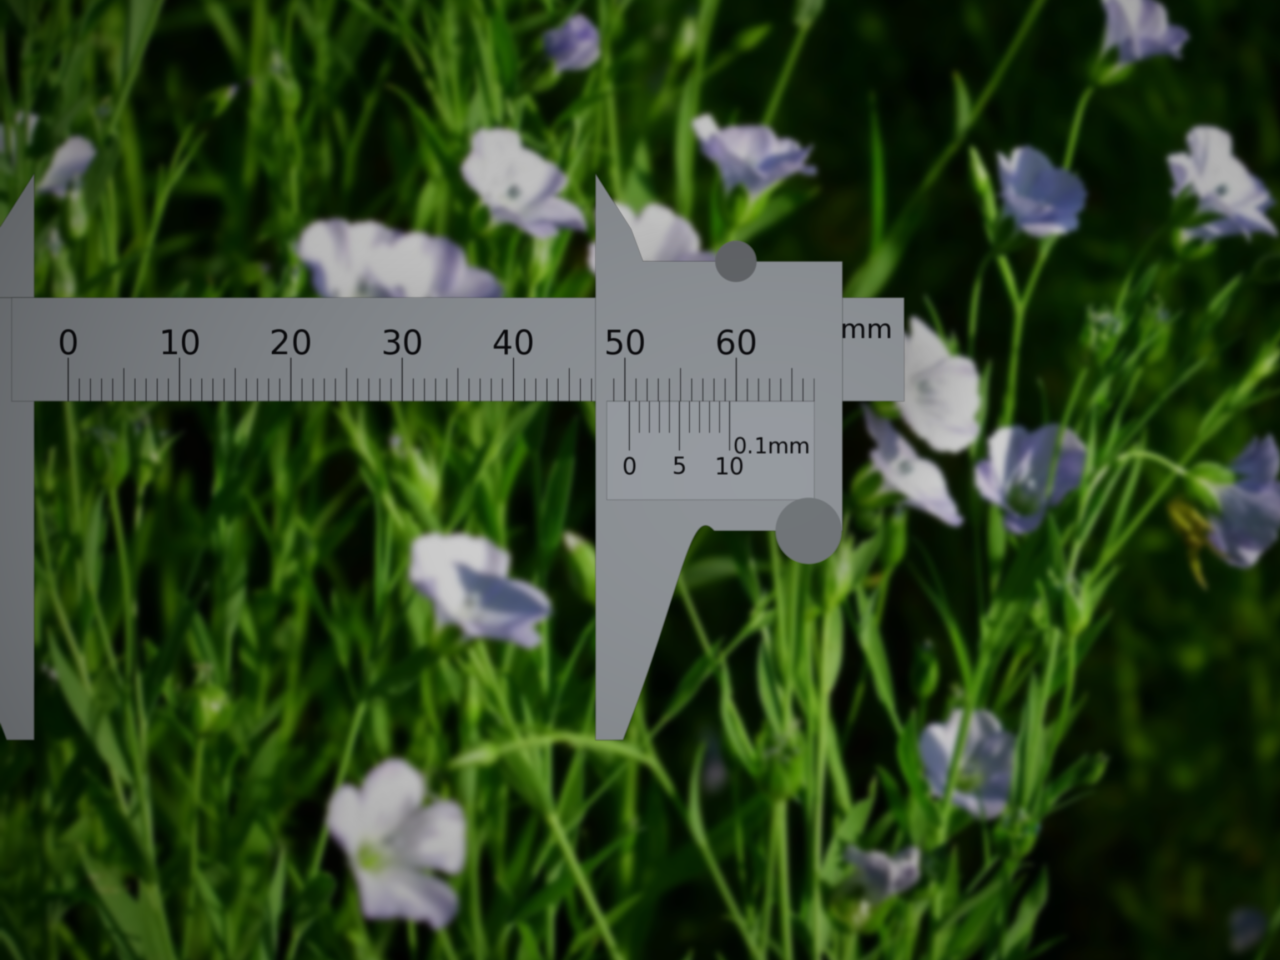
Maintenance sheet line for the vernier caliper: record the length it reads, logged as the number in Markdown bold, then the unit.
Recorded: **50.4** mm
